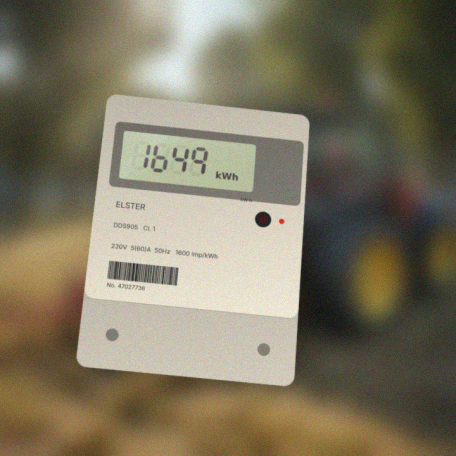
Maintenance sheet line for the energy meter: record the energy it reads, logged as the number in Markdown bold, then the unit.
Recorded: **1649** kWh
